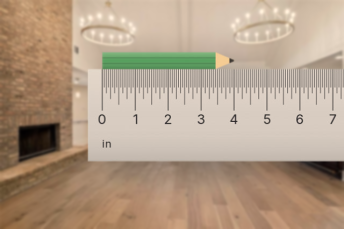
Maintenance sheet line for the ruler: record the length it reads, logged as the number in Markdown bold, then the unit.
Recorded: **4** in
